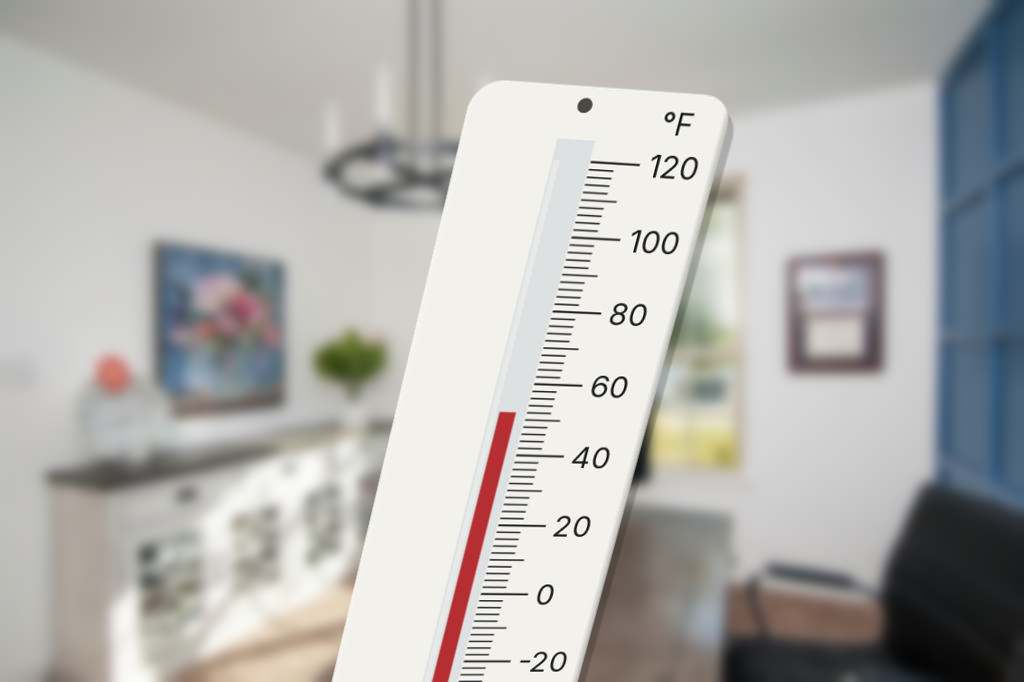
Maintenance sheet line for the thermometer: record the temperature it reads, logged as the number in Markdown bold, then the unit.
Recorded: **52** °F
